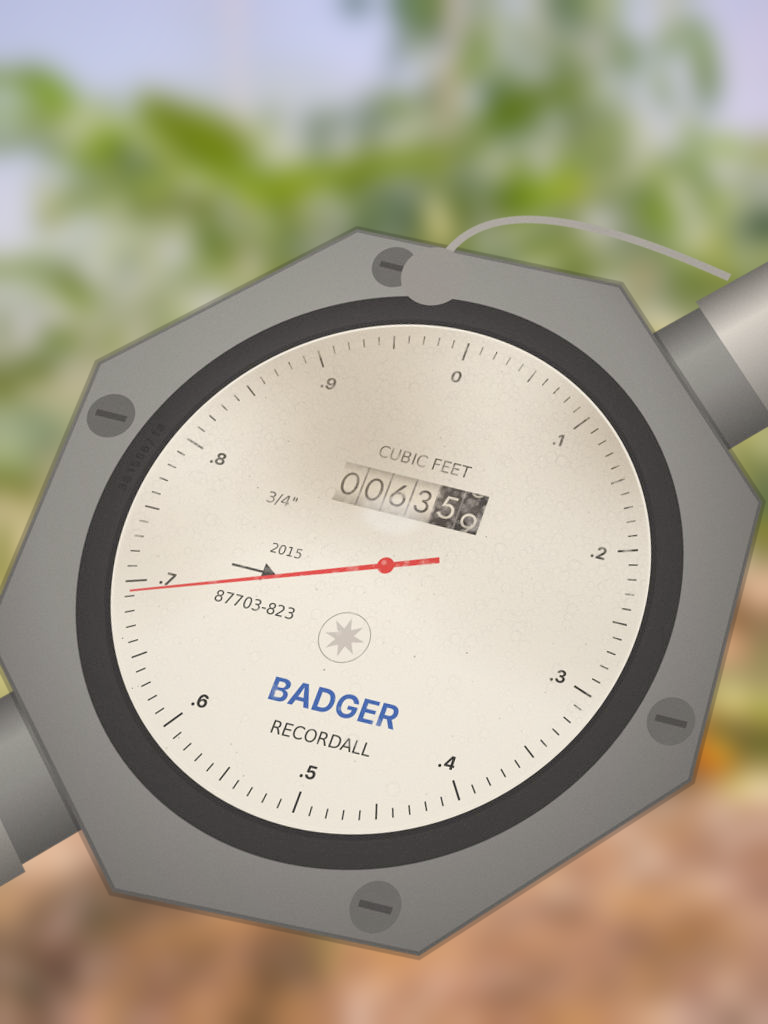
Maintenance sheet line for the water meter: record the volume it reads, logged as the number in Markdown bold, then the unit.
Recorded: **6358.69** ft³
